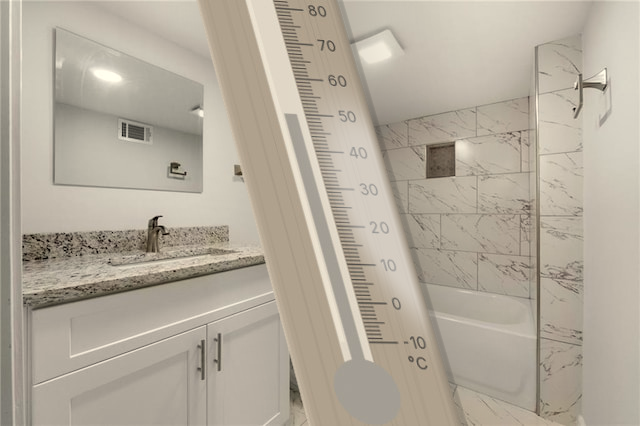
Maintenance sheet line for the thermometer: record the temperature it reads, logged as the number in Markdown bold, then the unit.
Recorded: **50** °C
